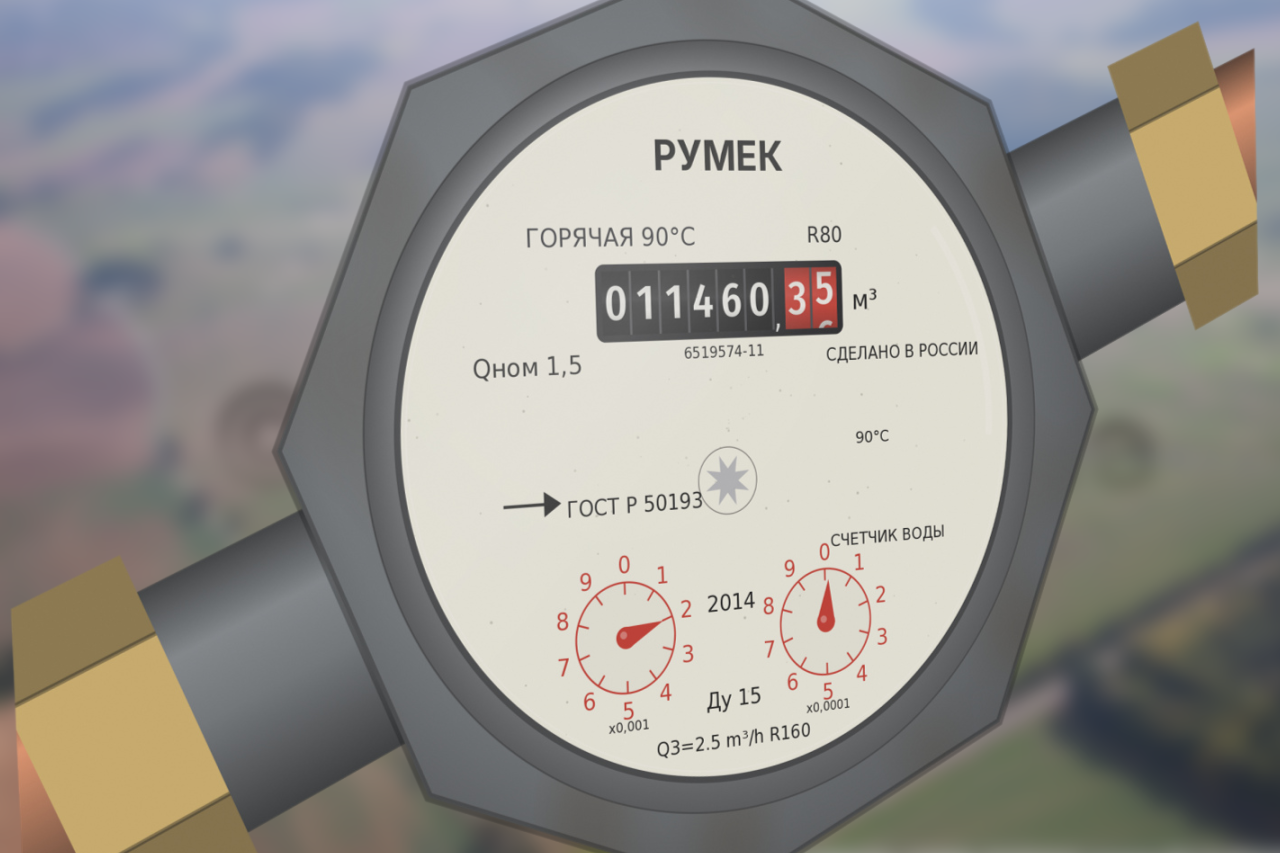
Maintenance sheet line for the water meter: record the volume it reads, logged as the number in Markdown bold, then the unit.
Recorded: **11460.3520** m³
